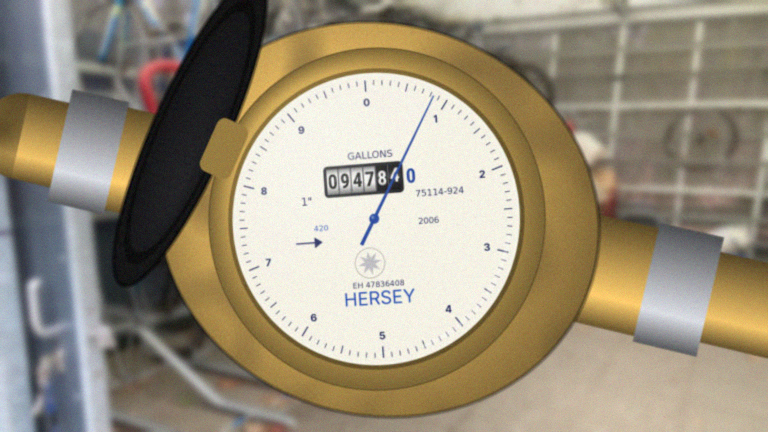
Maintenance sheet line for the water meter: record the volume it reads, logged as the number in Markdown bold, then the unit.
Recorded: **947840.8** gal
